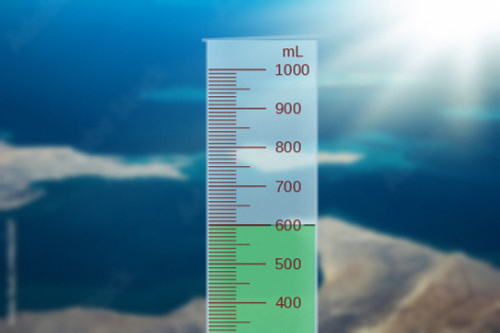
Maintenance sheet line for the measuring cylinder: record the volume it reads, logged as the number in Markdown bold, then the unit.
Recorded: **600** mL
